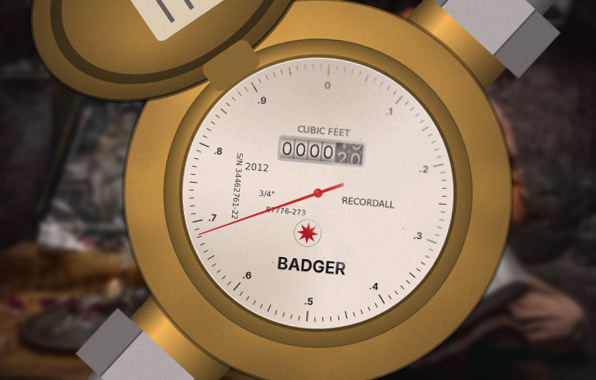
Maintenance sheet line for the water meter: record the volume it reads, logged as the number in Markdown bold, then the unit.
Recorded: **19.68** ft³
